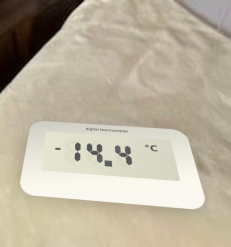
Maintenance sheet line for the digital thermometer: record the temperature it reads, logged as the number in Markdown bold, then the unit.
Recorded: **-14.4** °C
